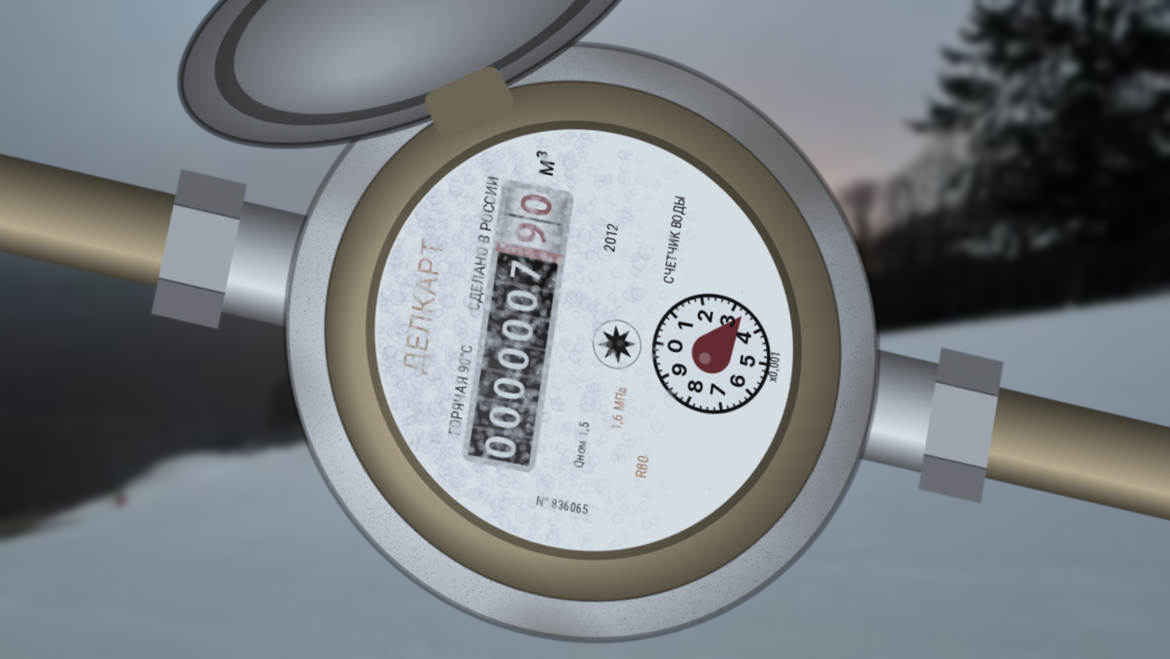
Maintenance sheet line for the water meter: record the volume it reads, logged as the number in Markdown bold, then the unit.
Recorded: **7.903** m³
